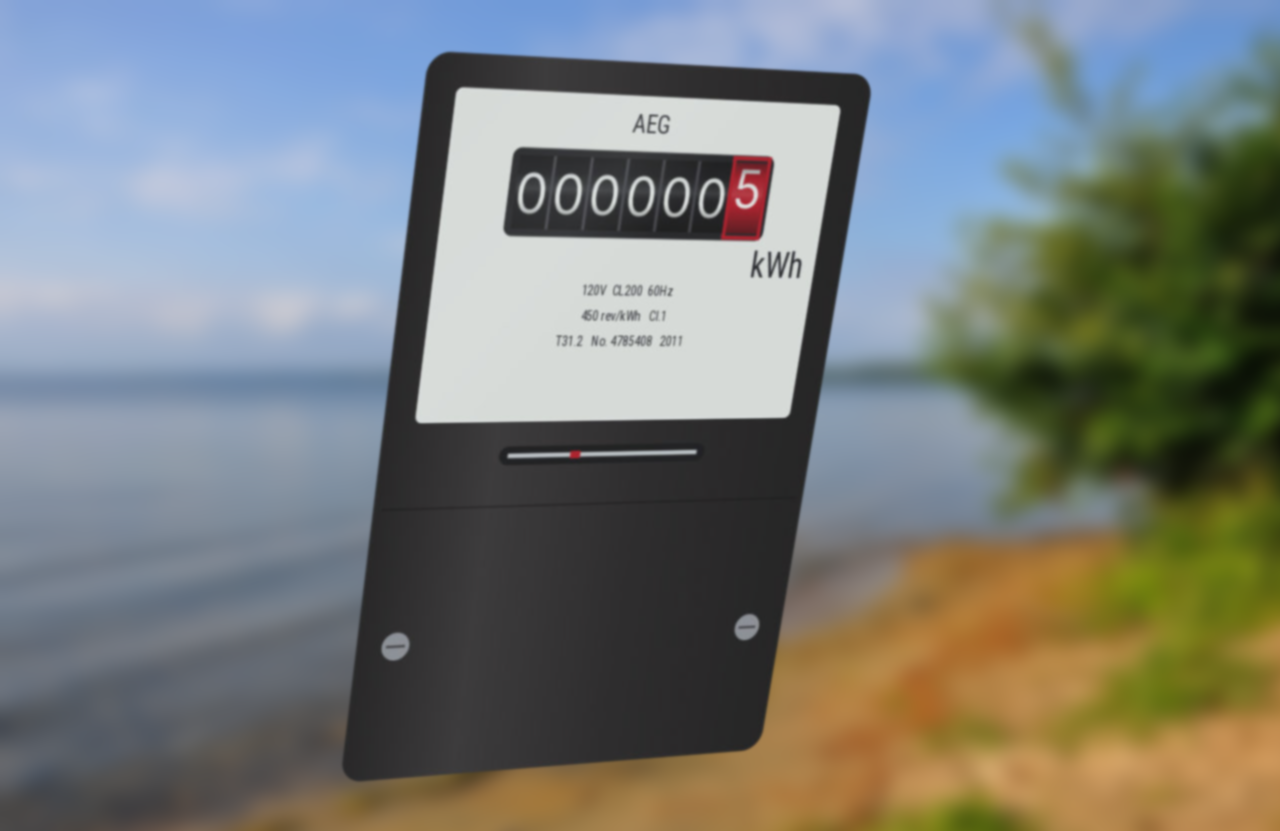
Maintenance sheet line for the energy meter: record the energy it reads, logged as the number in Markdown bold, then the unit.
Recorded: **0.5** kWh
